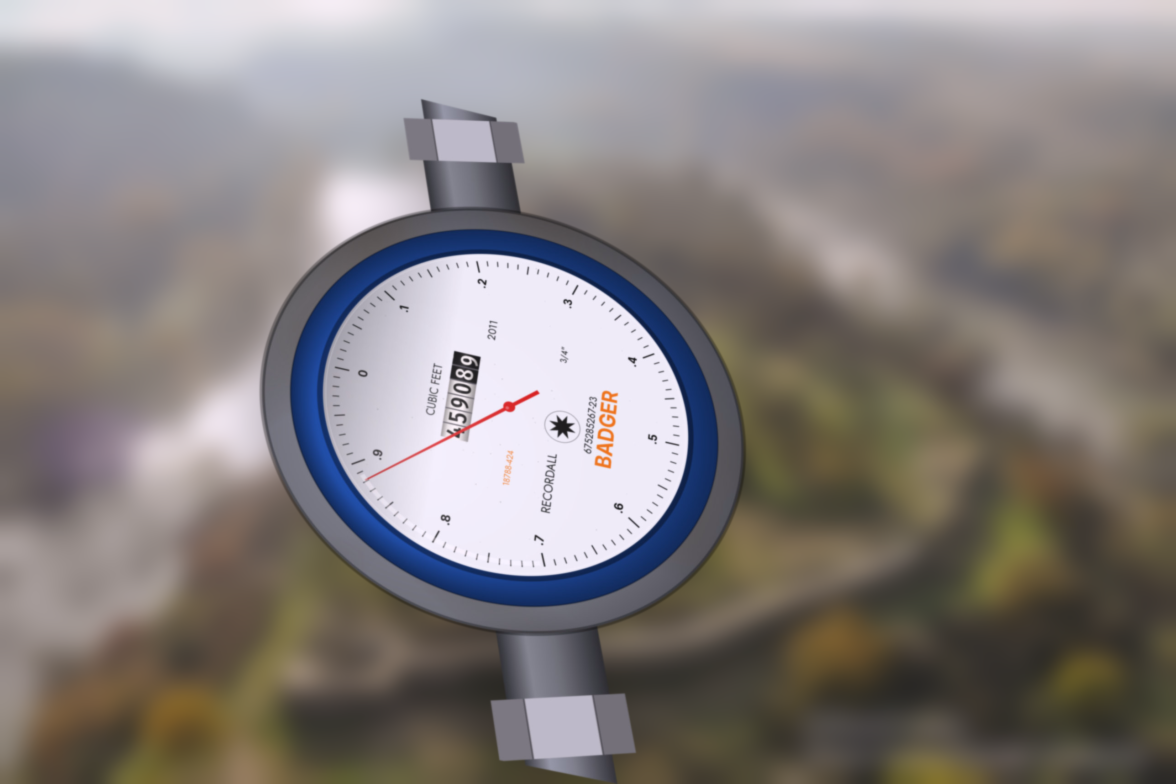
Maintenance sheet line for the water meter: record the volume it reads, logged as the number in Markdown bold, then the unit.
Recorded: **459088.88** ft³
